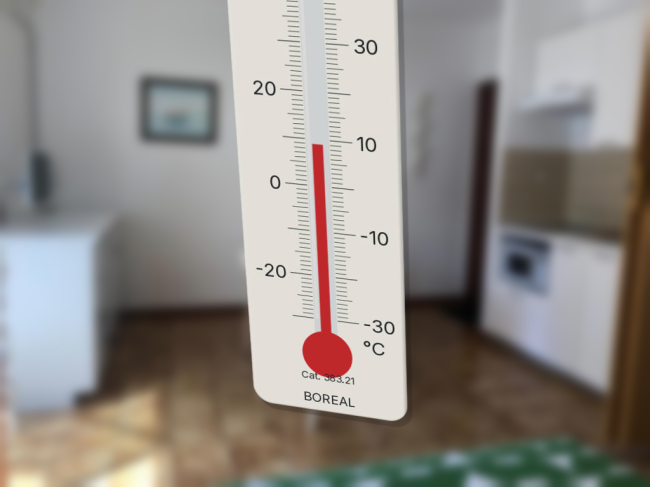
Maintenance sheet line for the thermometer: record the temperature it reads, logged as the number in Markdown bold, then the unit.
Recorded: **9** °C
